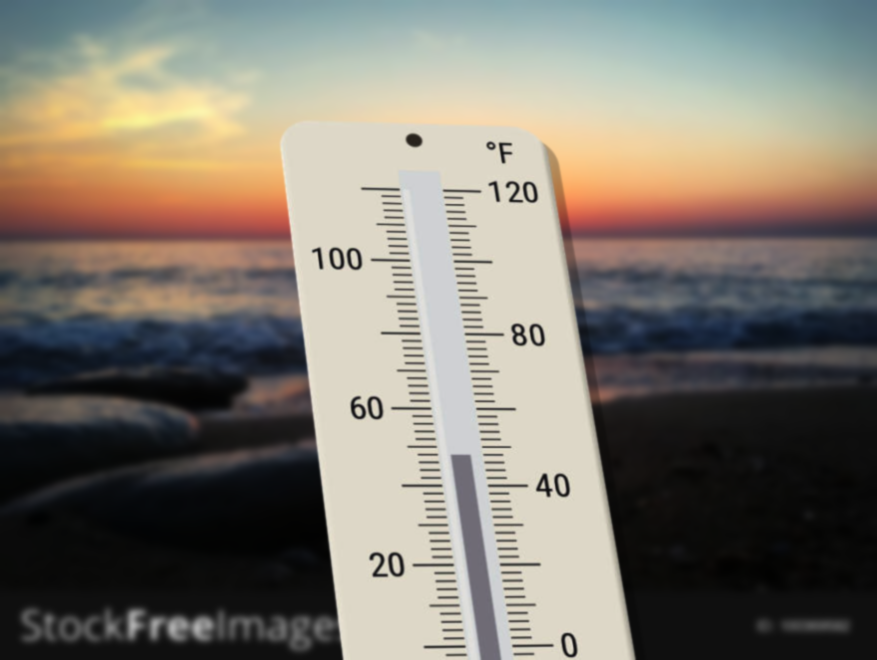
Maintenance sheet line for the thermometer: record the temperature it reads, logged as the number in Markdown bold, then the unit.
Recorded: **48** °F
